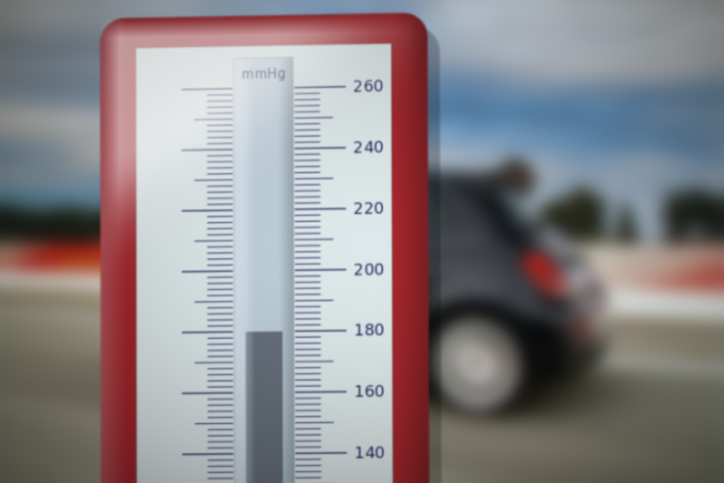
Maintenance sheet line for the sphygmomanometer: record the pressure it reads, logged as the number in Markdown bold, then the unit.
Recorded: **180** mmHg
